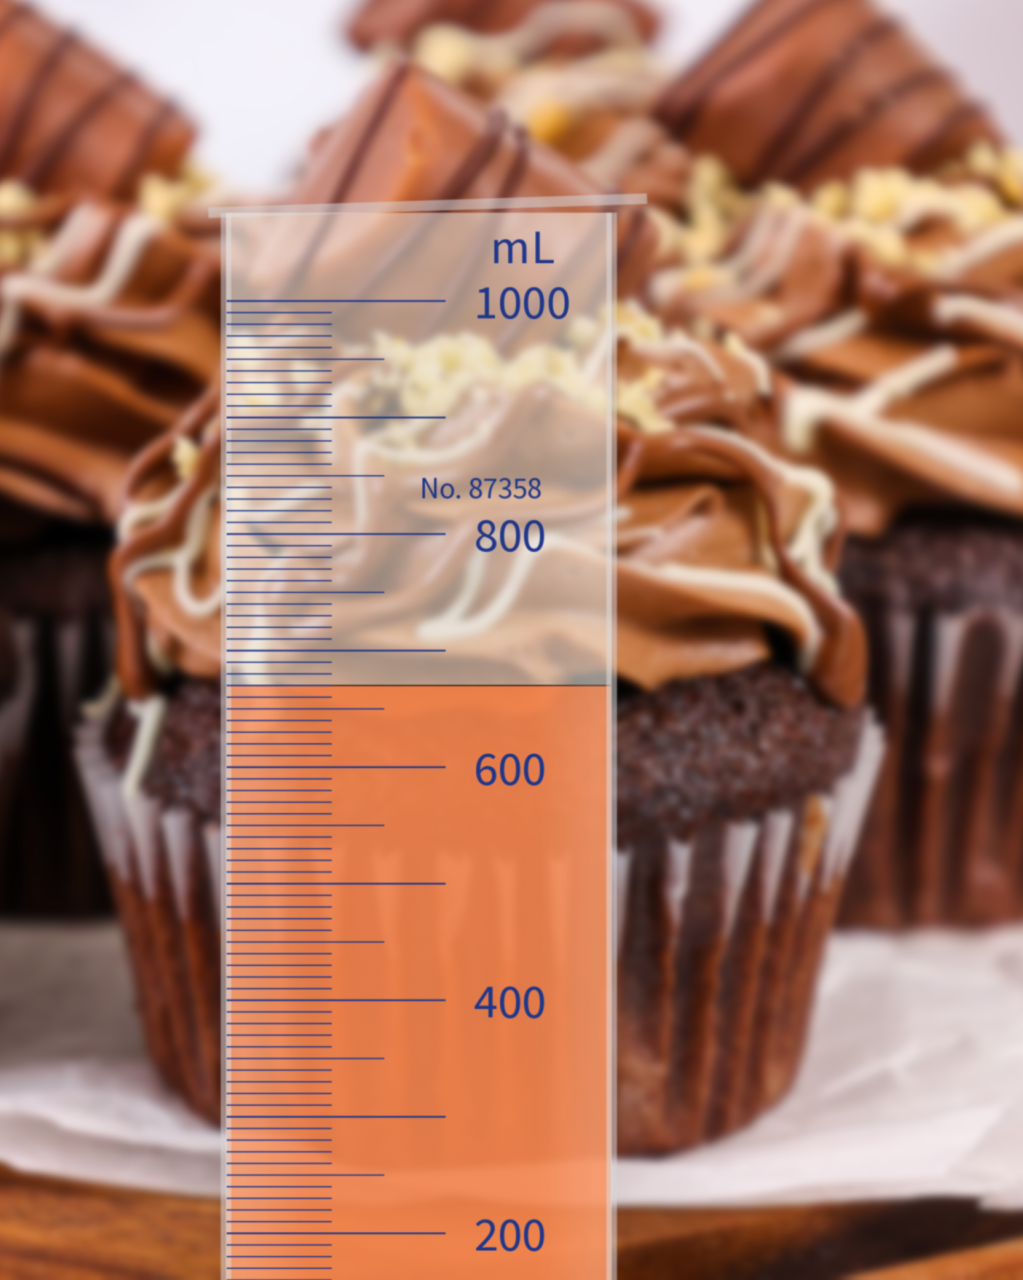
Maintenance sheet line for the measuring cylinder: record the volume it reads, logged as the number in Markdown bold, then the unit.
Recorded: **670** mL
